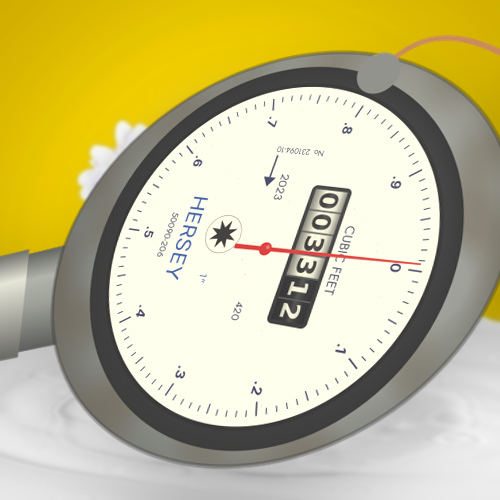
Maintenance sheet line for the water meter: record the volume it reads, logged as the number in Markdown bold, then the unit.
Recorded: **3311.99** ft³
